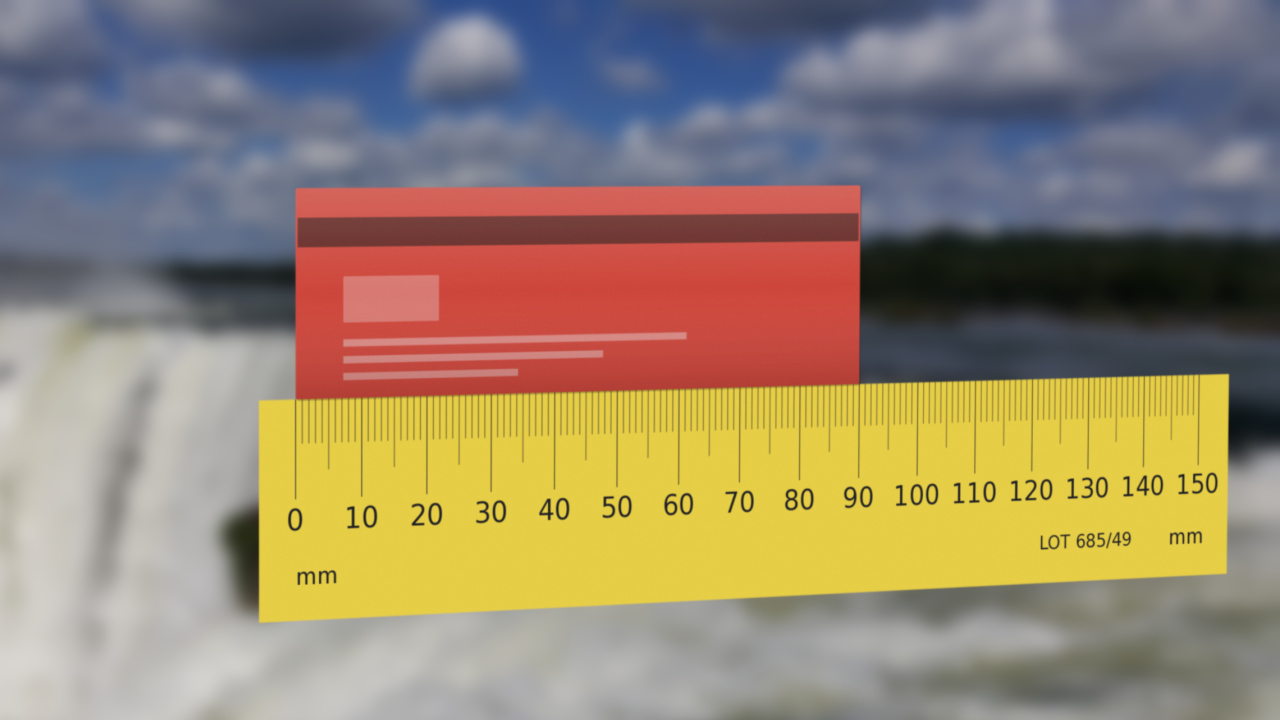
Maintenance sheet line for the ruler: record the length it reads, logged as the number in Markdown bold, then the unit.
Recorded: **90** mm
